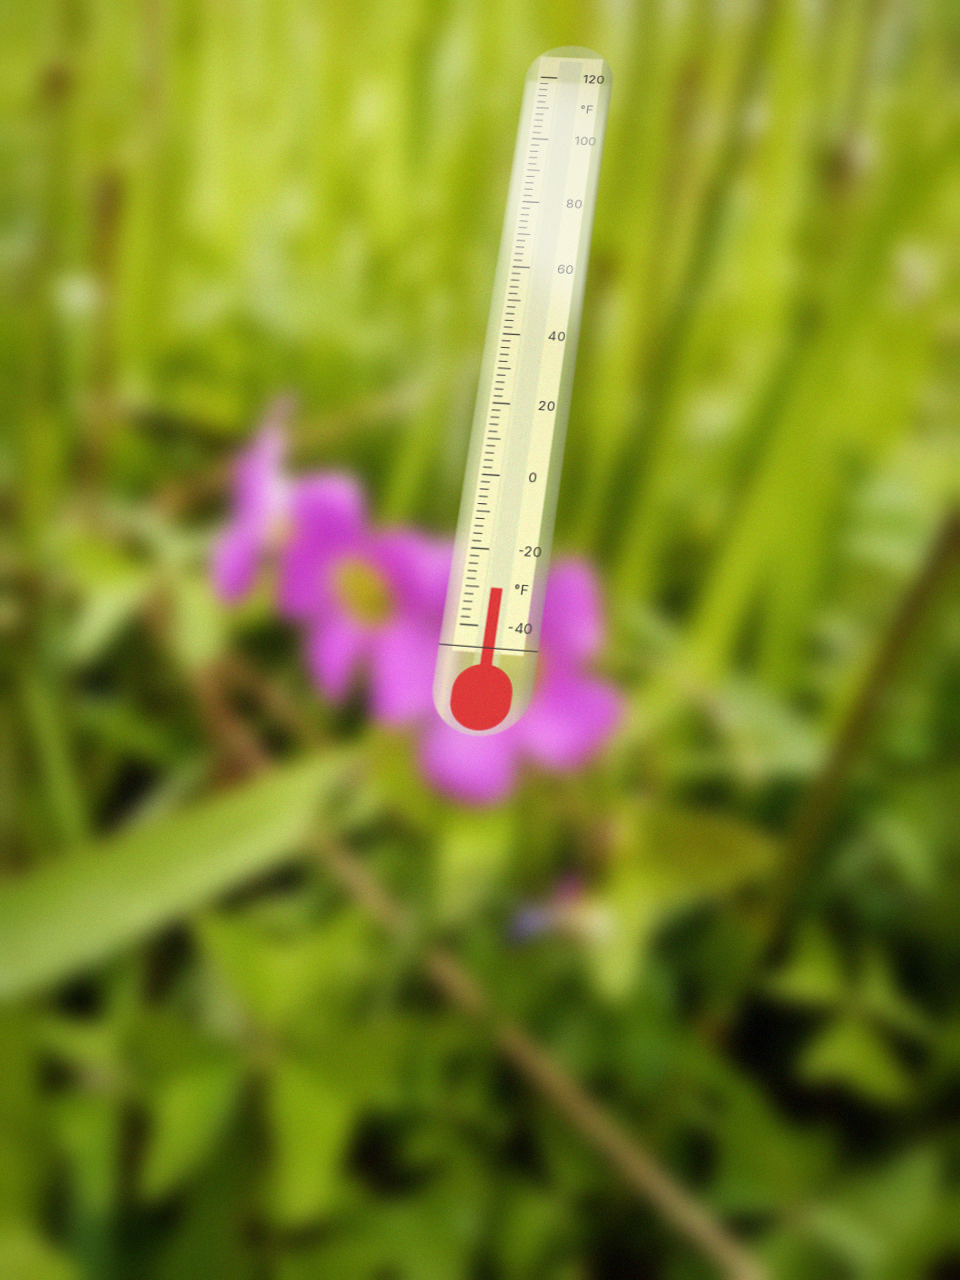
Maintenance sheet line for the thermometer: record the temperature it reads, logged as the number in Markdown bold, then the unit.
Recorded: **-30** °F
